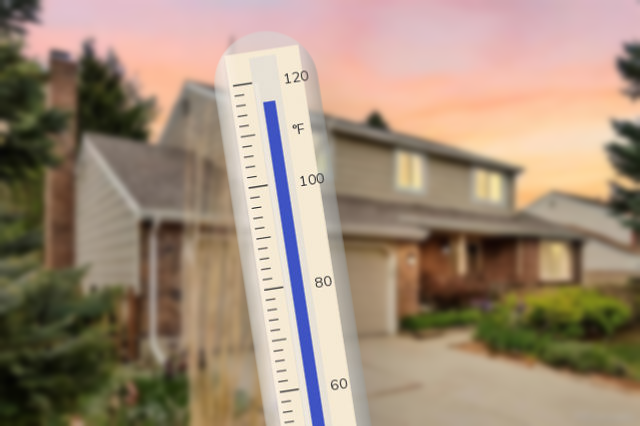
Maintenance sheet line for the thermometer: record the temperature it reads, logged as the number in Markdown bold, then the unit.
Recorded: **116** °F
